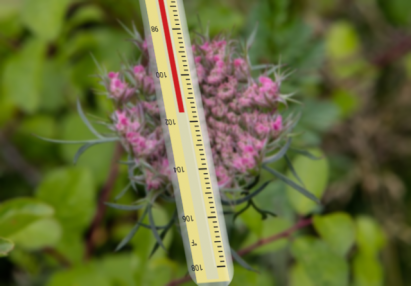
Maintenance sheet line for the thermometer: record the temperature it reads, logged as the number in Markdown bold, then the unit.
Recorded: **101.6** °F
